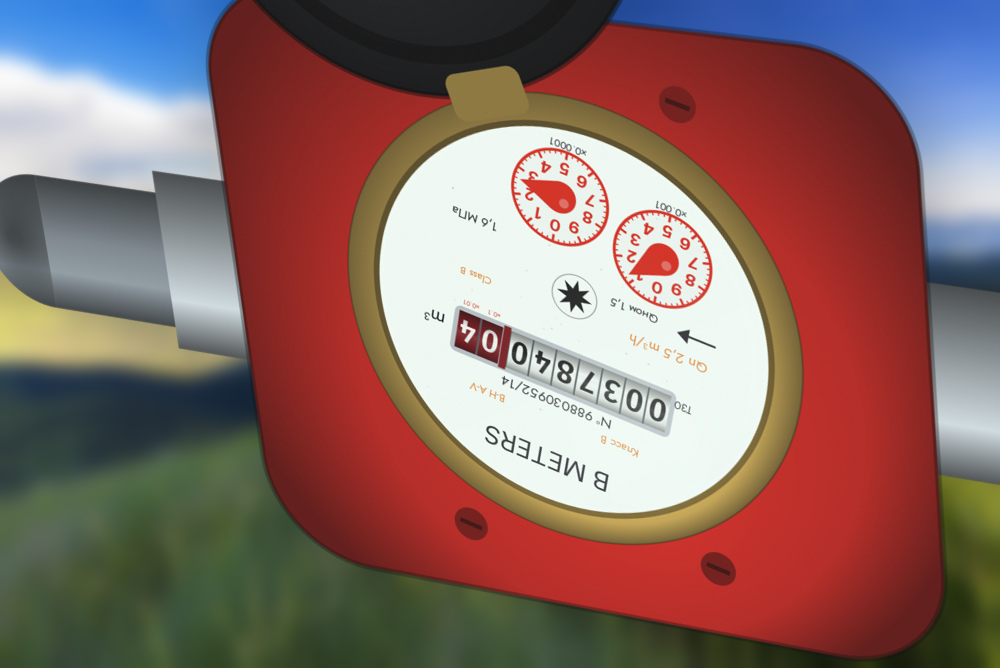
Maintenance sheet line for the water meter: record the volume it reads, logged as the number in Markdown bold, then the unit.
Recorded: **37840.0412** m³
